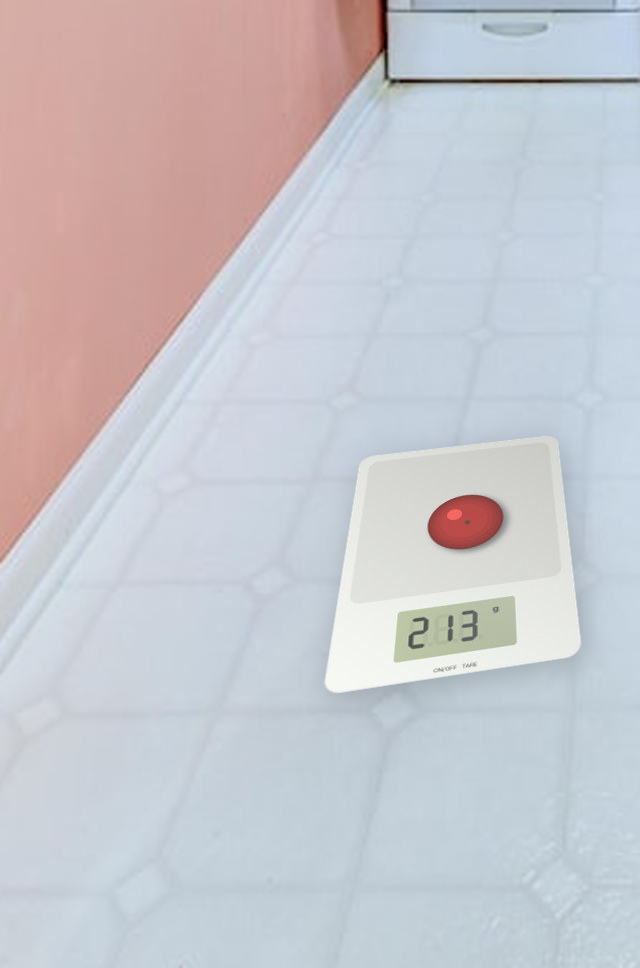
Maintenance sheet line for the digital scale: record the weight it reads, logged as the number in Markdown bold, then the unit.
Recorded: **213** g
